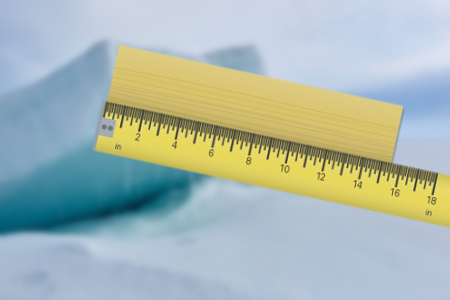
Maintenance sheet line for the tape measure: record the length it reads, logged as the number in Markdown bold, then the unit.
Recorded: **15.5** in
